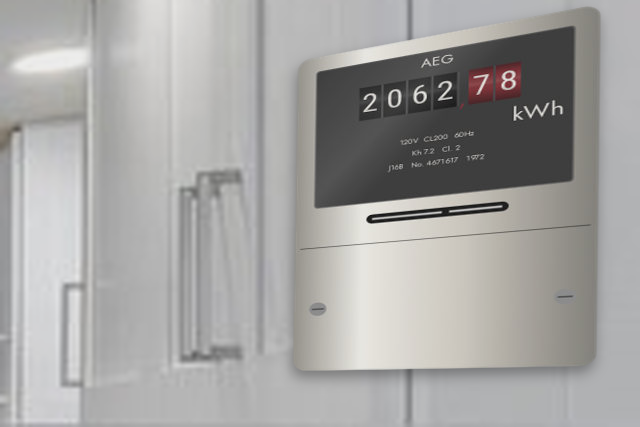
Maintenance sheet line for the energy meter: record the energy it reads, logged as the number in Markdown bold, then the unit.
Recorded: **2062.78** kWh
